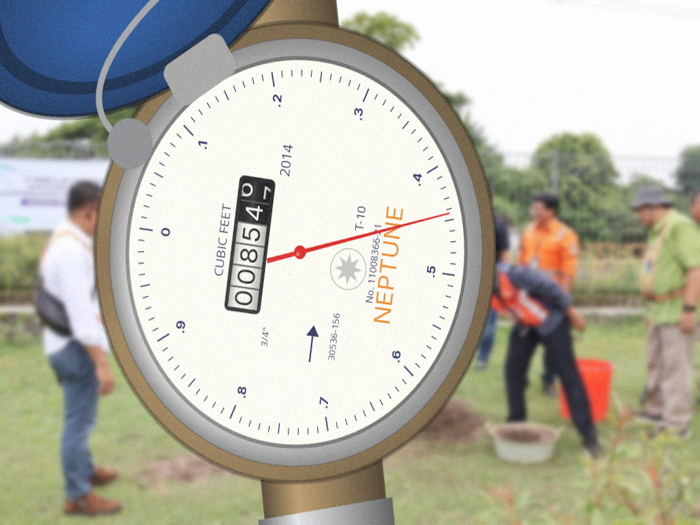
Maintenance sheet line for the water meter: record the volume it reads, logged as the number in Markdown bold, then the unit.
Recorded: **8546.44** ft³
